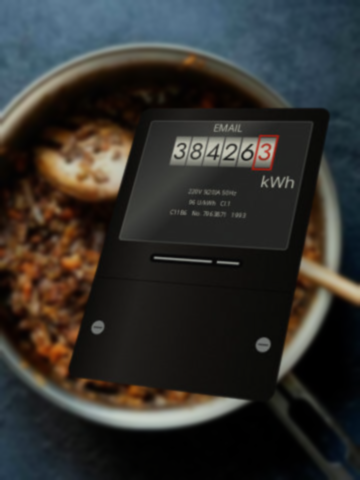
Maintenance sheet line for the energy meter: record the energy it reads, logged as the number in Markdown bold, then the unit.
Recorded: **38426.3** kWh
